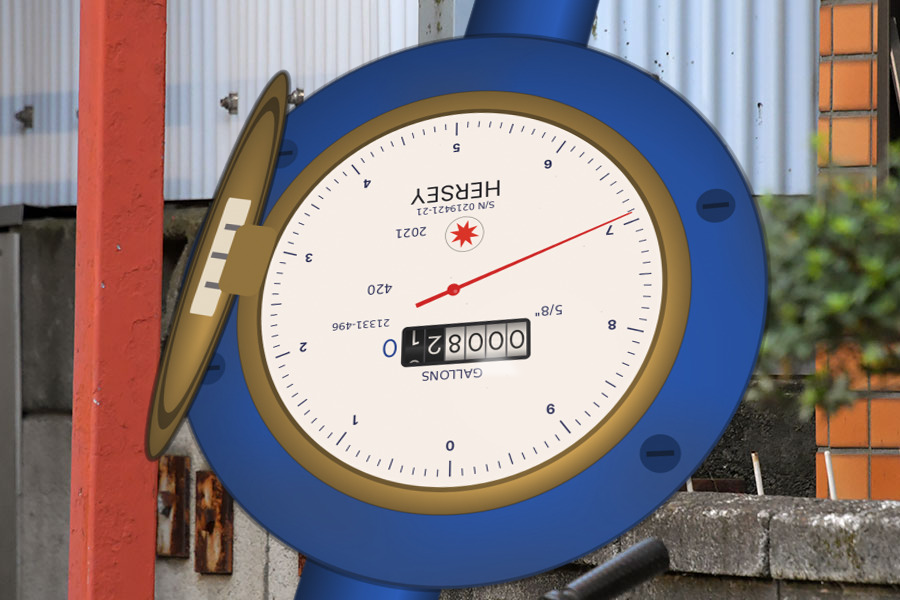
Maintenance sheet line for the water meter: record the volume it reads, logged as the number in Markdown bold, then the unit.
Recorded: **8206.9** gal
